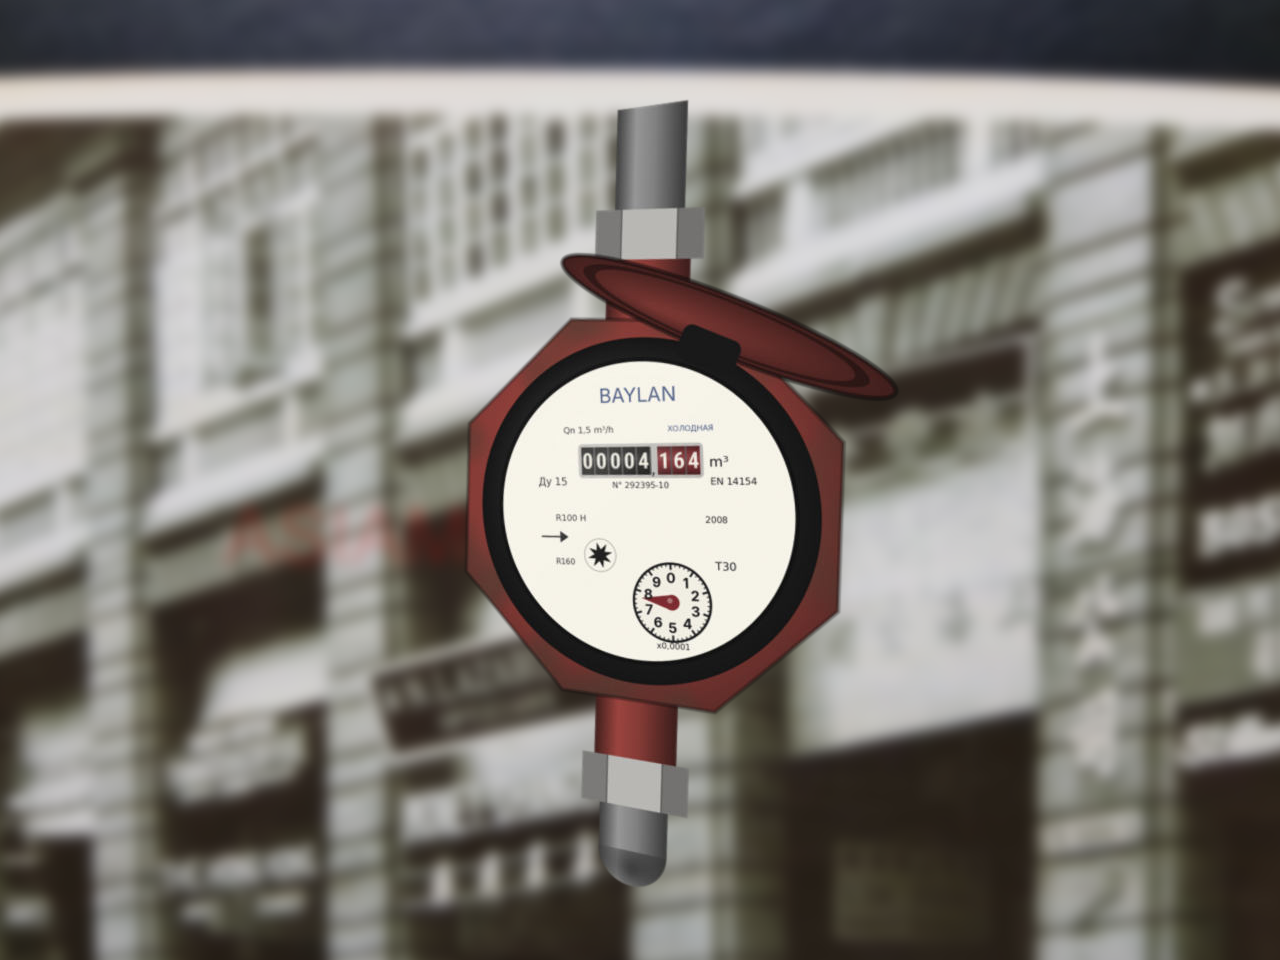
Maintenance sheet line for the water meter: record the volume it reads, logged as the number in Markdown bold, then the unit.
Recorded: **4.1647** m³
